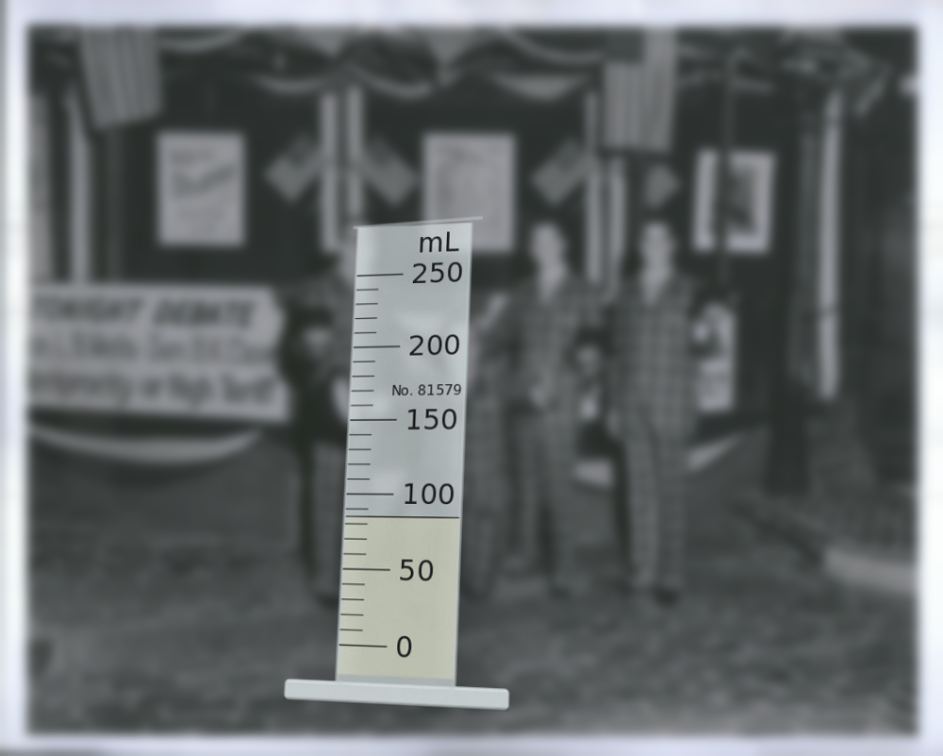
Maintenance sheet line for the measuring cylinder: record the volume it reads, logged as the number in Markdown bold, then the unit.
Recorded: **85** mL
